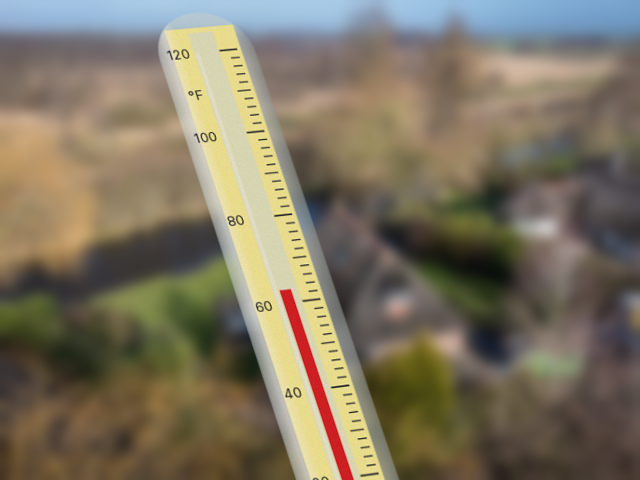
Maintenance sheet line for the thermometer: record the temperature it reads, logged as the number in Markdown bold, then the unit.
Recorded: **63** °F
